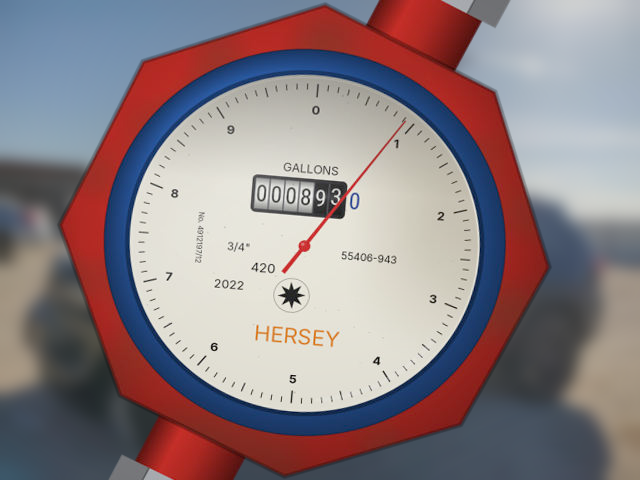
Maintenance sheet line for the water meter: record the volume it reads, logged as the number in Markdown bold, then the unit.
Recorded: **8930.9** gal
